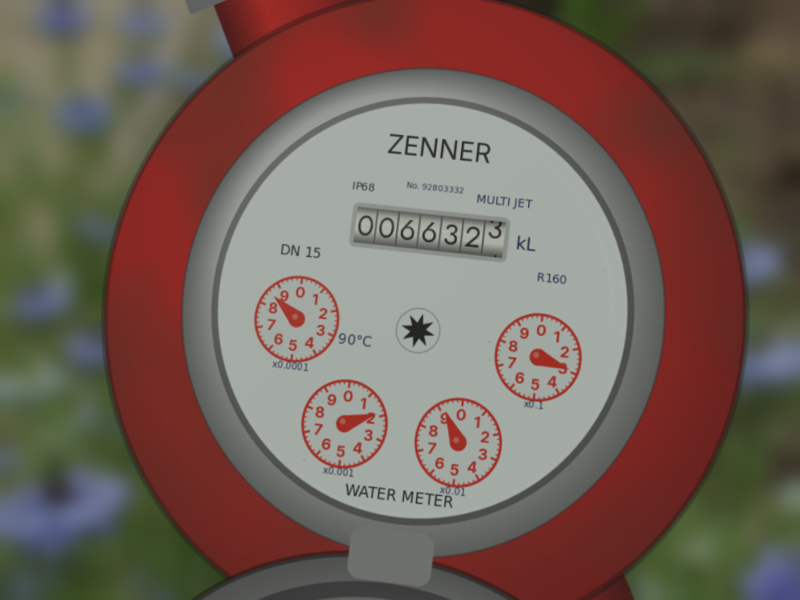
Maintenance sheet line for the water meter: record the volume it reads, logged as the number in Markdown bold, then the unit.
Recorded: **66323.2918** kL
